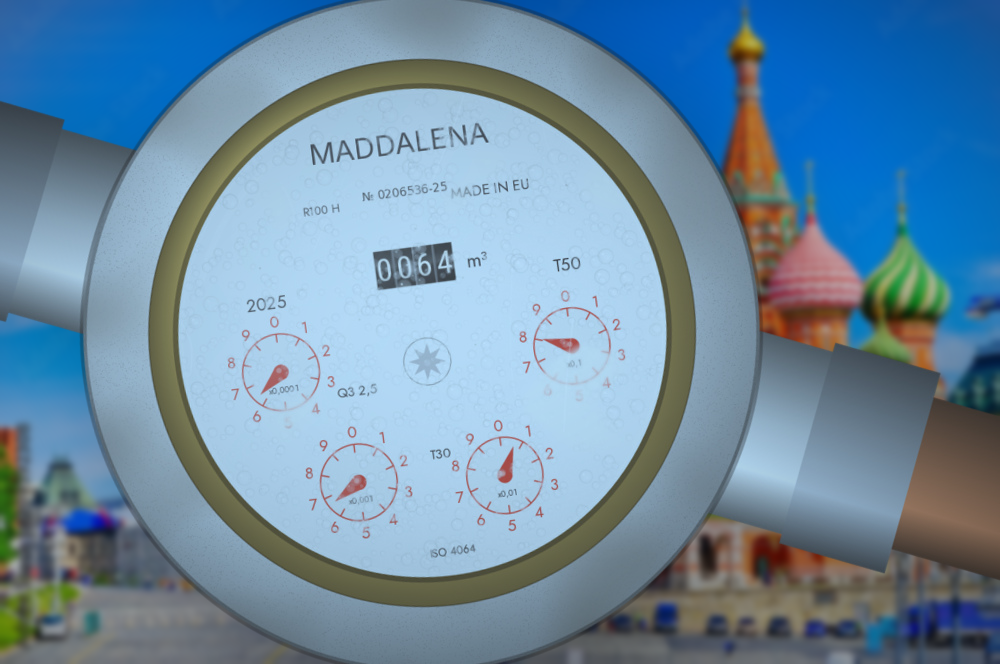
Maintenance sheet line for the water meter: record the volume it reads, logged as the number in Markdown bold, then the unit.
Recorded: **64.8066** m³
